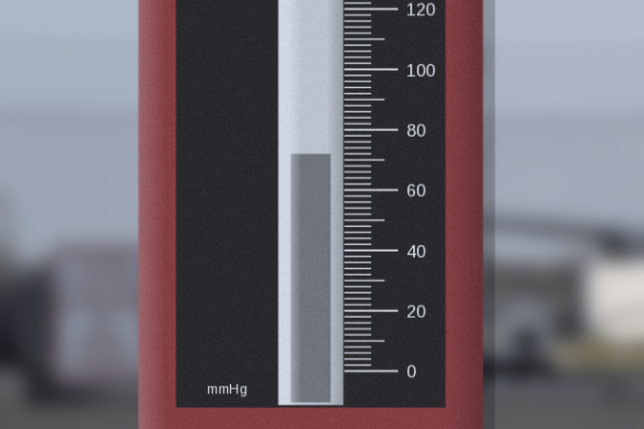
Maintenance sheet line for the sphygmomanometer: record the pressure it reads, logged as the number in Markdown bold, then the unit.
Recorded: **72** mmHg
